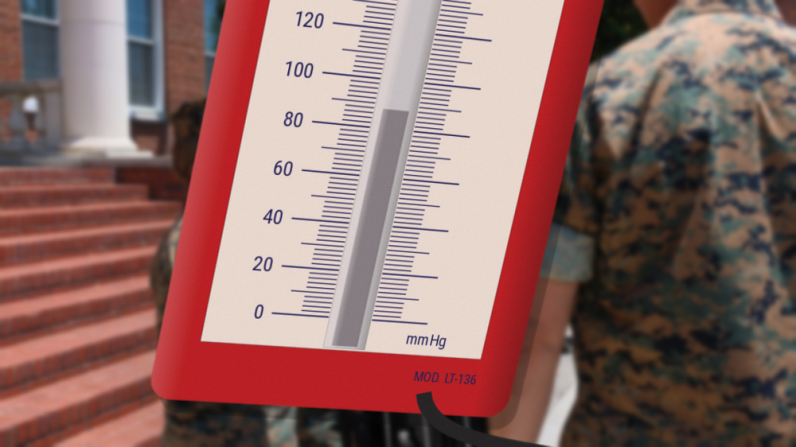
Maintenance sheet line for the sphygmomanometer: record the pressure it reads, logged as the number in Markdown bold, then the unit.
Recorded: **88** mmHg
